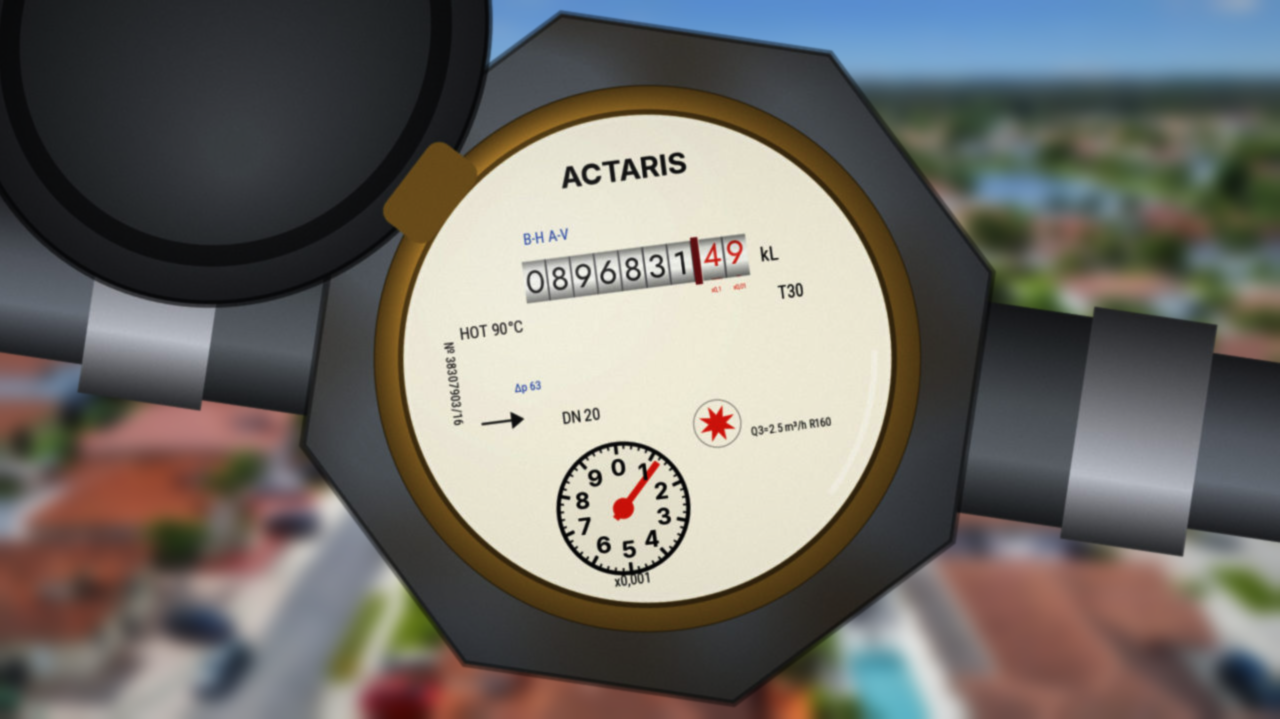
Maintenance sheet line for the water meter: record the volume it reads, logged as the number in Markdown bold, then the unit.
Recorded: **896831.491** kL
